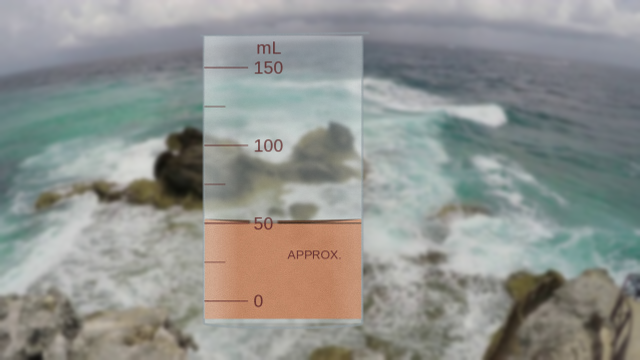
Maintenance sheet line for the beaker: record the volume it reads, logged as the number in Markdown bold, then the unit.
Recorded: **50** mL
